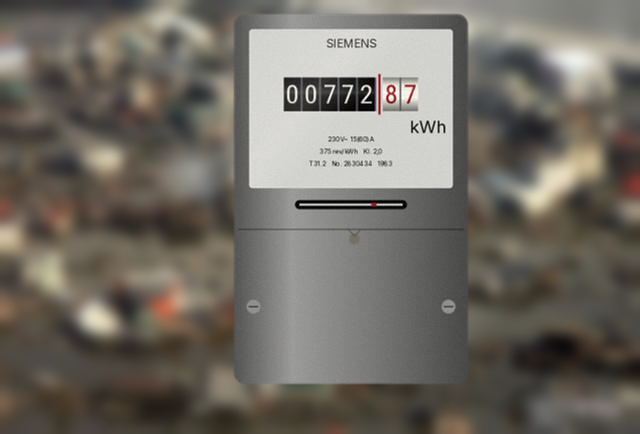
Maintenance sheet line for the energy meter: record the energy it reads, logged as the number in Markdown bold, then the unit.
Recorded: **772.87** kWh
